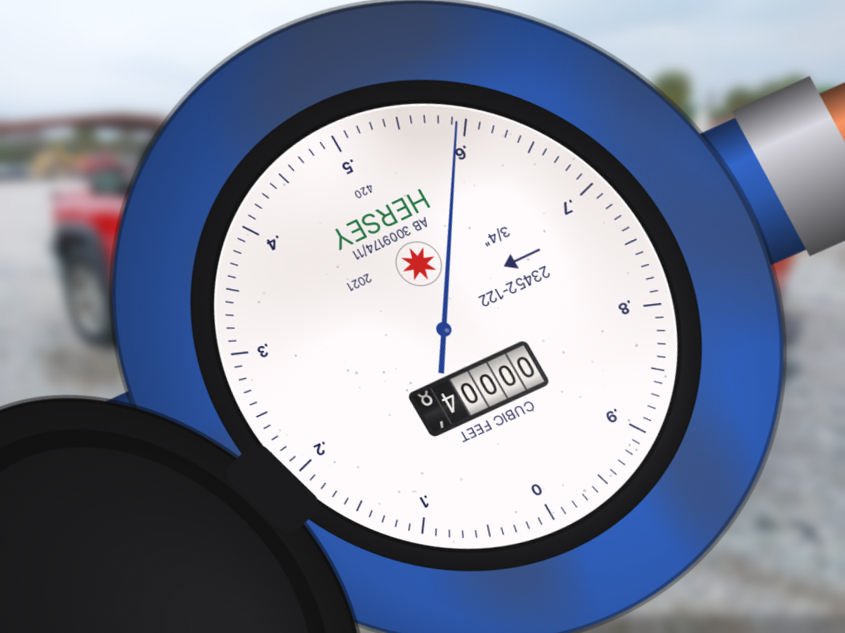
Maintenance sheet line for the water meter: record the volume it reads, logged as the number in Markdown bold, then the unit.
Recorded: **47.59** ft³
